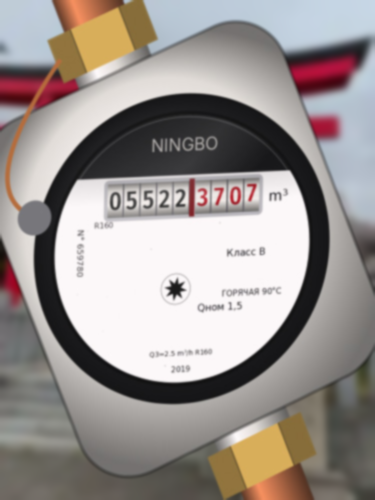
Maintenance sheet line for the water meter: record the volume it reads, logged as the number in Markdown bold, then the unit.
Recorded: **5522.3707** m³
